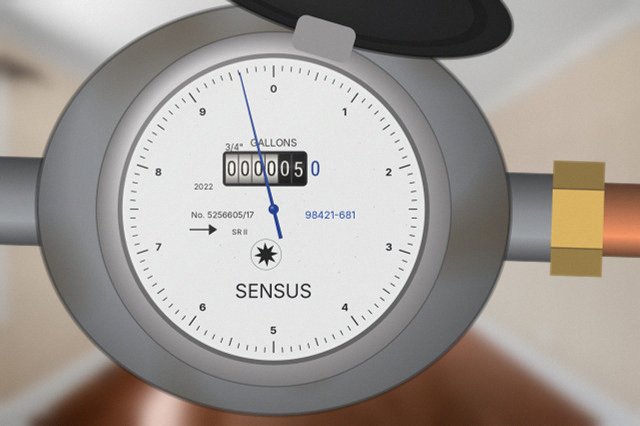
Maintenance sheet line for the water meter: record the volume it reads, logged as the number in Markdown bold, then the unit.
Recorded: **49.6** gal
